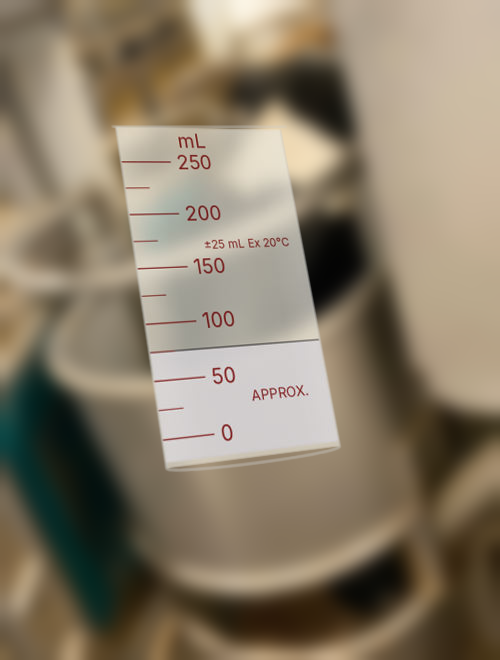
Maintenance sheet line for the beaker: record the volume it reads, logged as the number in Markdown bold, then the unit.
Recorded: **75** mL
